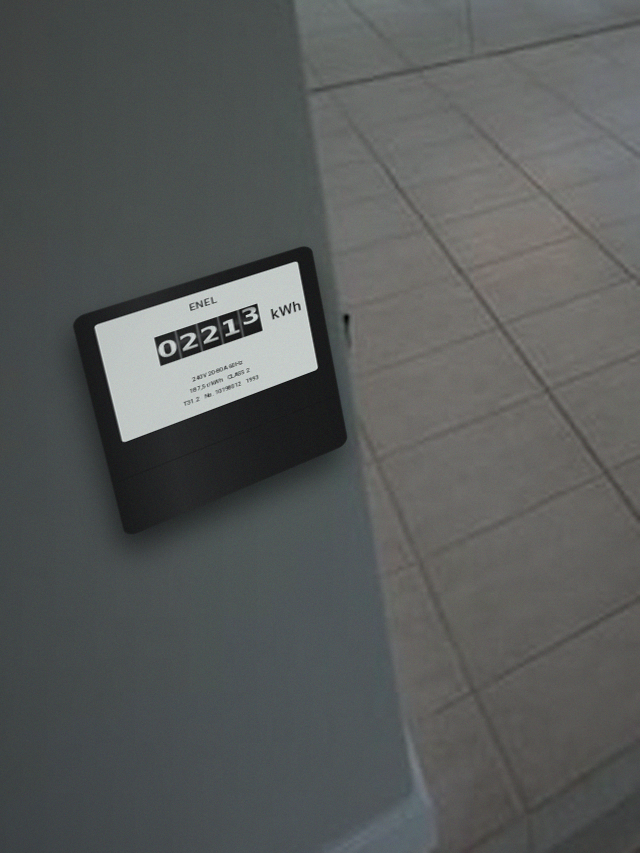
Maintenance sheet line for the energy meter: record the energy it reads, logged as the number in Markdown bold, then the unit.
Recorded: **2213** kWh
